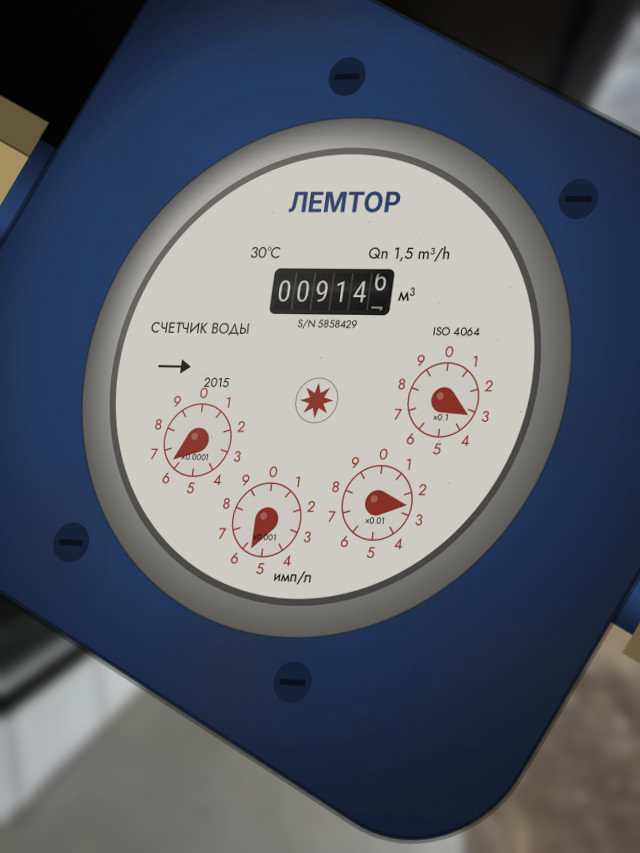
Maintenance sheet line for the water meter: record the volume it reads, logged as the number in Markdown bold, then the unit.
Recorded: **9146.3256** m³
